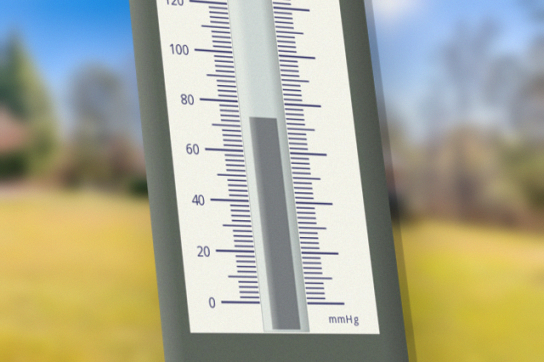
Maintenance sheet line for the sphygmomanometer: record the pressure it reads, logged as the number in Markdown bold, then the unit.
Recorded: **74** mmHg
